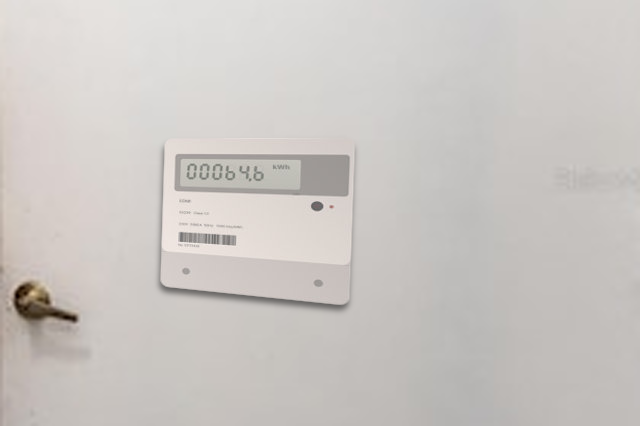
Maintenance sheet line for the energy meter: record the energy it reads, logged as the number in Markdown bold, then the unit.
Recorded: **64.6** kWh
